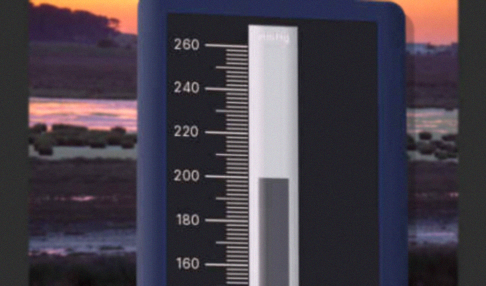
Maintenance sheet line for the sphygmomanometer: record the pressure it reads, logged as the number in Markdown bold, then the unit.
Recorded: **200** mmHg
